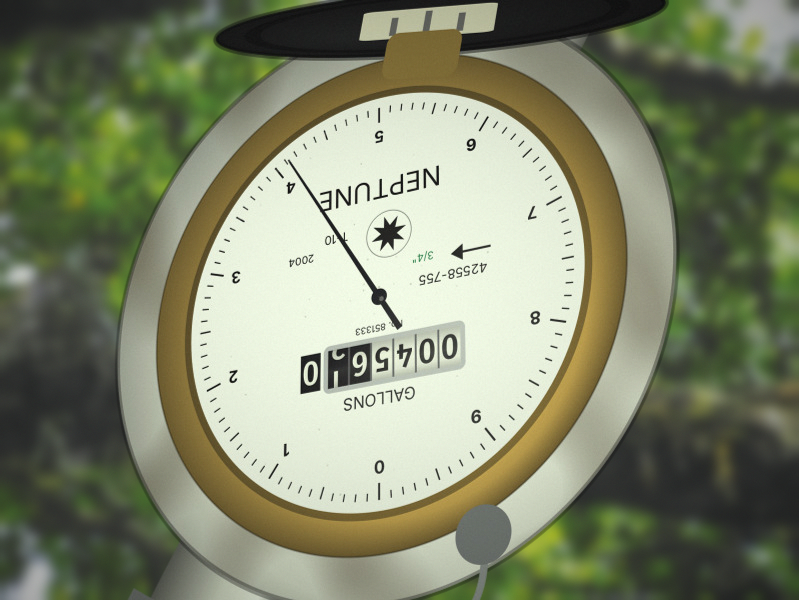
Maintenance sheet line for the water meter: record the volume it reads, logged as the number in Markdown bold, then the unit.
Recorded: **45614.1** gal
